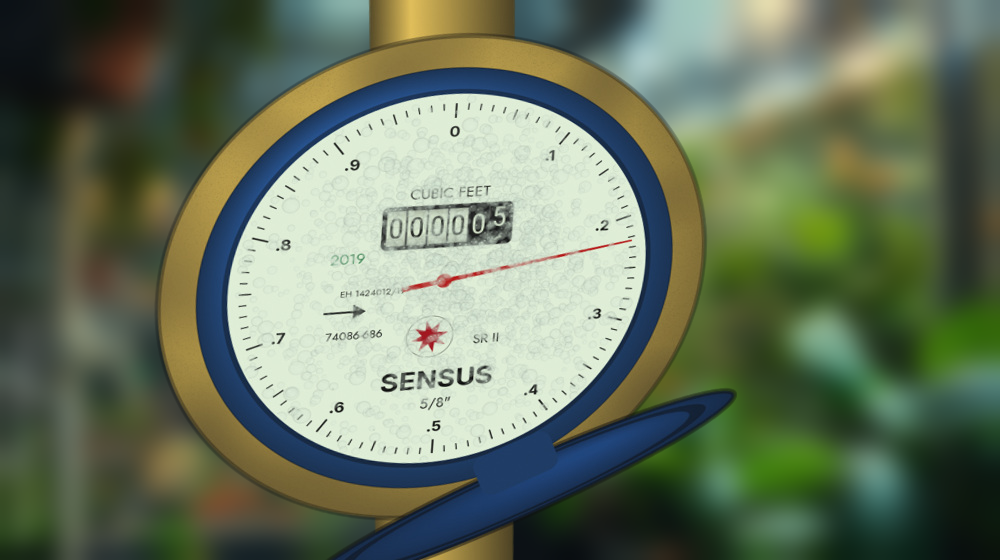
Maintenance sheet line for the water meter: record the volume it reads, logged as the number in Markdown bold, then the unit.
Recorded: **5.22** ft³
